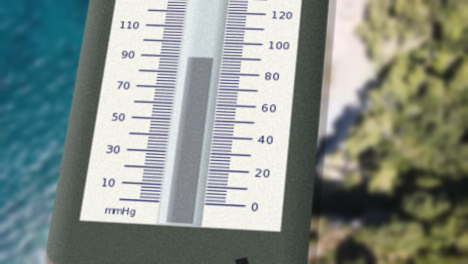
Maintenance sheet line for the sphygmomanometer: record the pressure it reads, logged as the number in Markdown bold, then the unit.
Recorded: **90** mmHg
